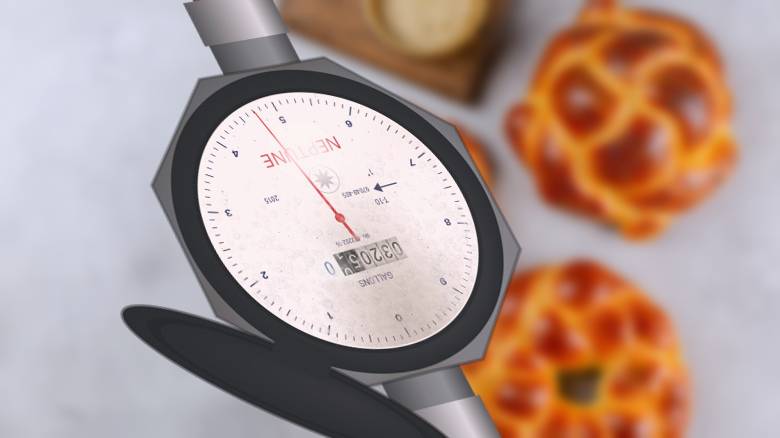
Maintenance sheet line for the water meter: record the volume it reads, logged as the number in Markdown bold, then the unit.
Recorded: **320504.7** gal
